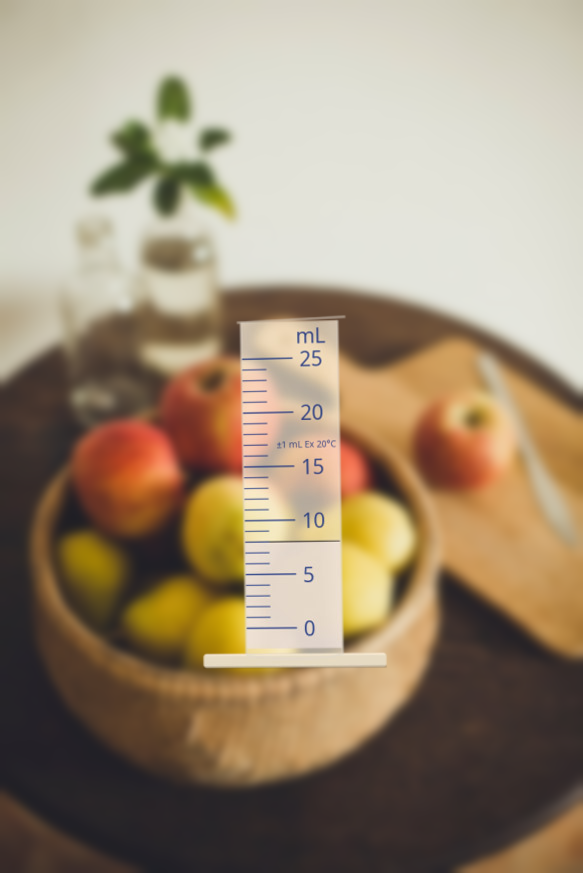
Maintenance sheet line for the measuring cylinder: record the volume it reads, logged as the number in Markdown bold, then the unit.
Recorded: **8** mL
